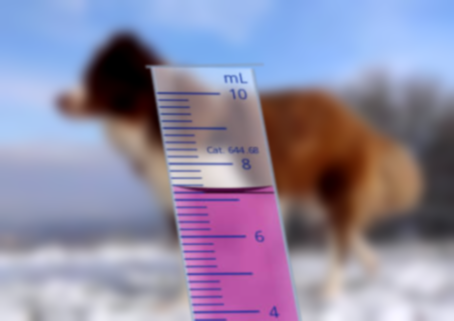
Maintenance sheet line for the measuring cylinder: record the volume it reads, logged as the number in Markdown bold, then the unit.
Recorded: **7.2** mL
